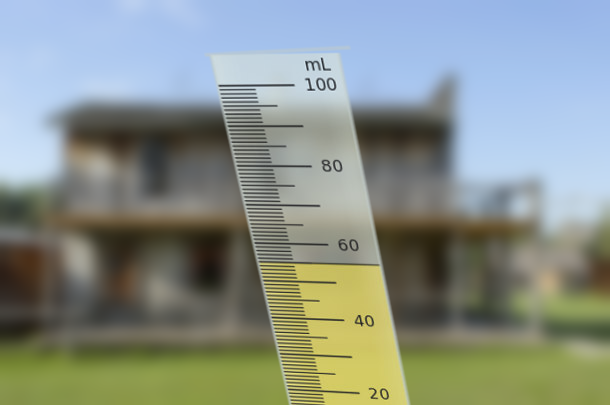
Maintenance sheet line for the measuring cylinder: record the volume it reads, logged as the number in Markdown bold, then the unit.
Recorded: **55** mL
